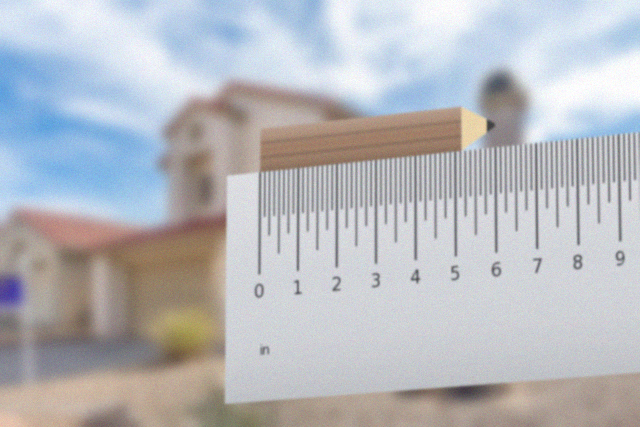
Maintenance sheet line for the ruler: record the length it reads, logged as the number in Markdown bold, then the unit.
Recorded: **6** in
